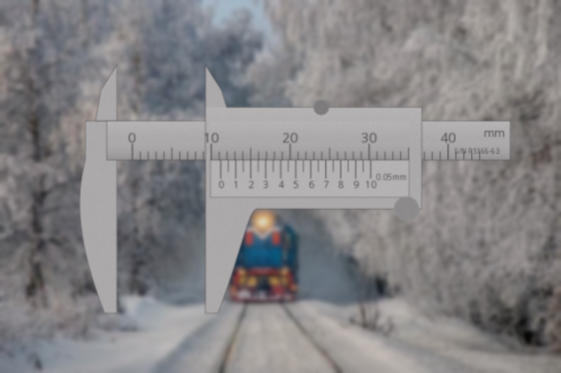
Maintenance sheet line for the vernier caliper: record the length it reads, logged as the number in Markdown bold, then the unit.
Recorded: **11.2** mm
